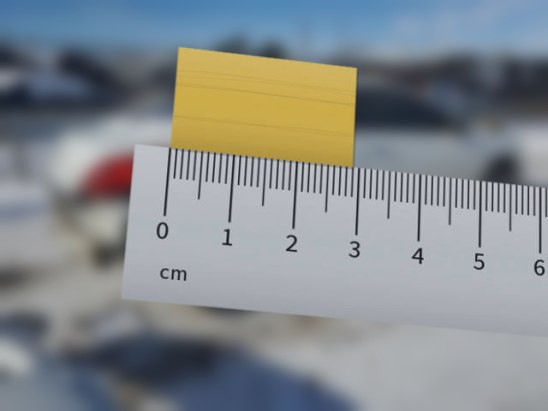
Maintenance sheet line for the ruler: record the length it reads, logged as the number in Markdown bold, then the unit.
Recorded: **2.9** cm
